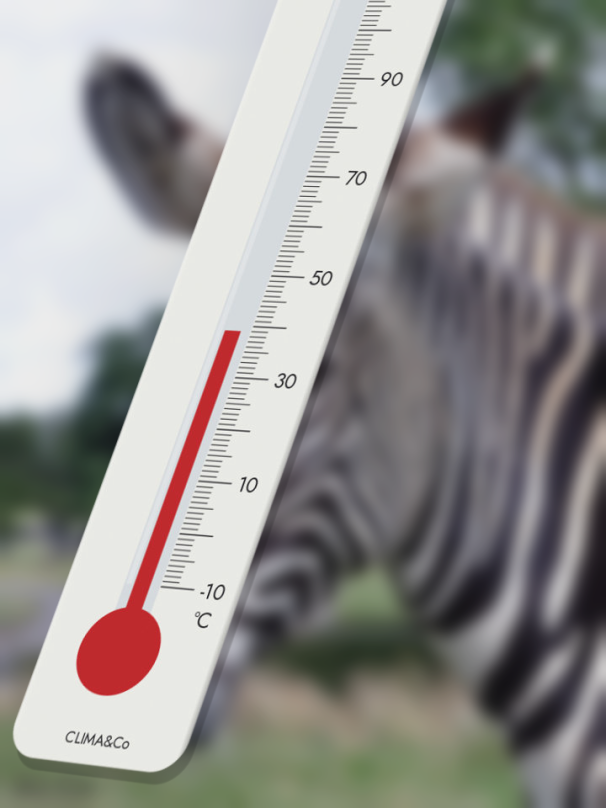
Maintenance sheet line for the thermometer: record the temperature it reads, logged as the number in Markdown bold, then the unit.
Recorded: **39** °C
